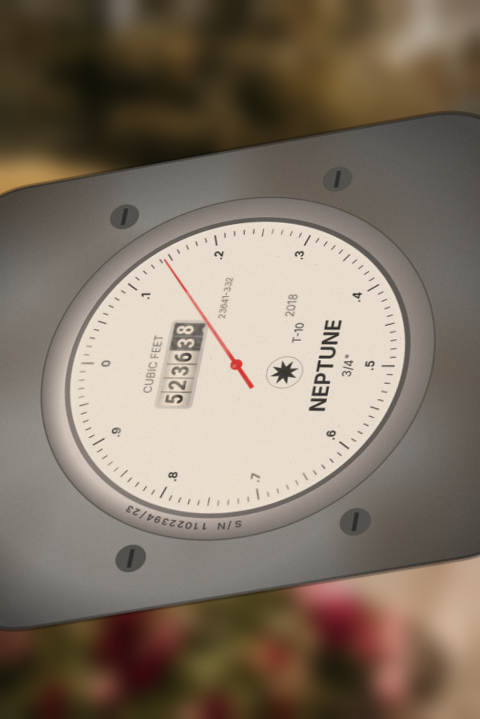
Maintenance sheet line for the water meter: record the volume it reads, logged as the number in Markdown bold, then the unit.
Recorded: **523638.14** ft³
